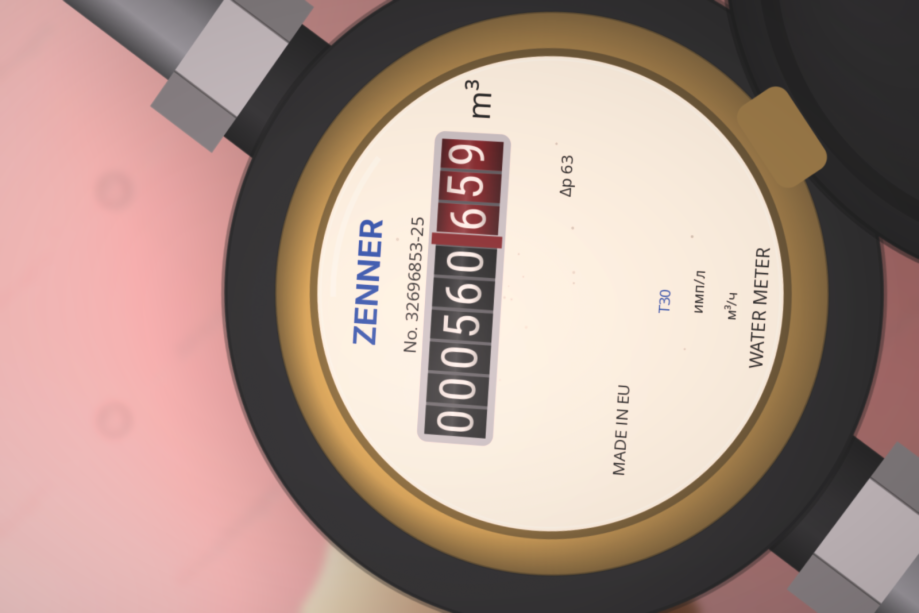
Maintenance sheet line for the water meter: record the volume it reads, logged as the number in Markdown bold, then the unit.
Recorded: **560.659** m³
